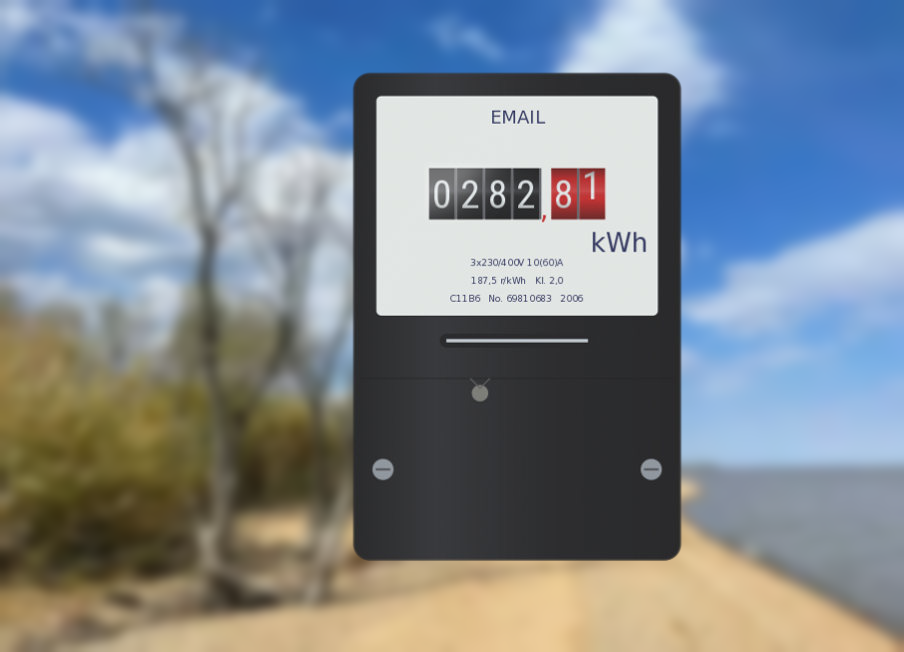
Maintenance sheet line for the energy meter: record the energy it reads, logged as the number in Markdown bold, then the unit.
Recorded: **282.81** kWh
